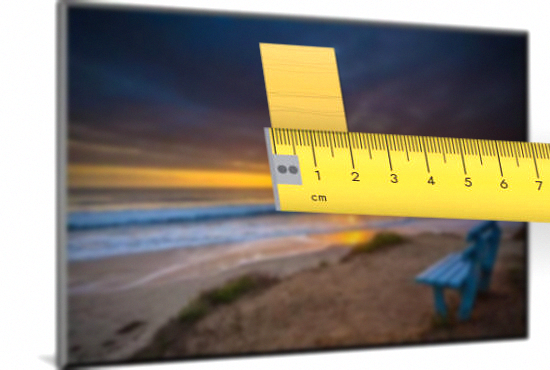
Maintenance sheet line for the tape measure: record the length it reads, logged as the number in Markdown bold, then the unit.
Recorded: **2** cm
